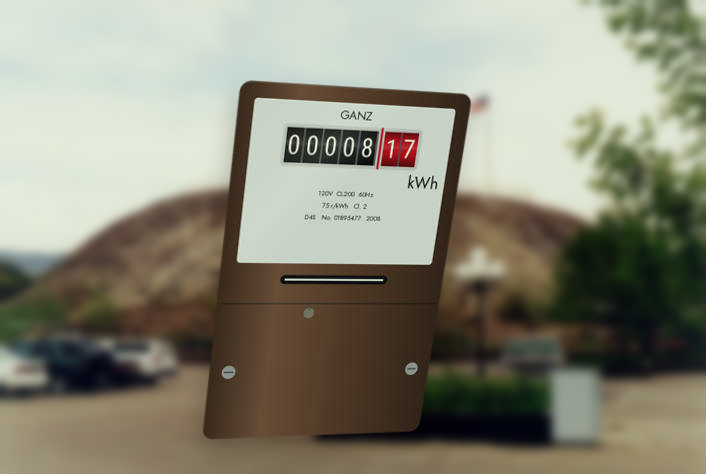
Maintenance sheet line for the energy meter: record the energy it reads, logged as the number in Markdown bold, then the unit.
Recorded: **8.17** kWh
